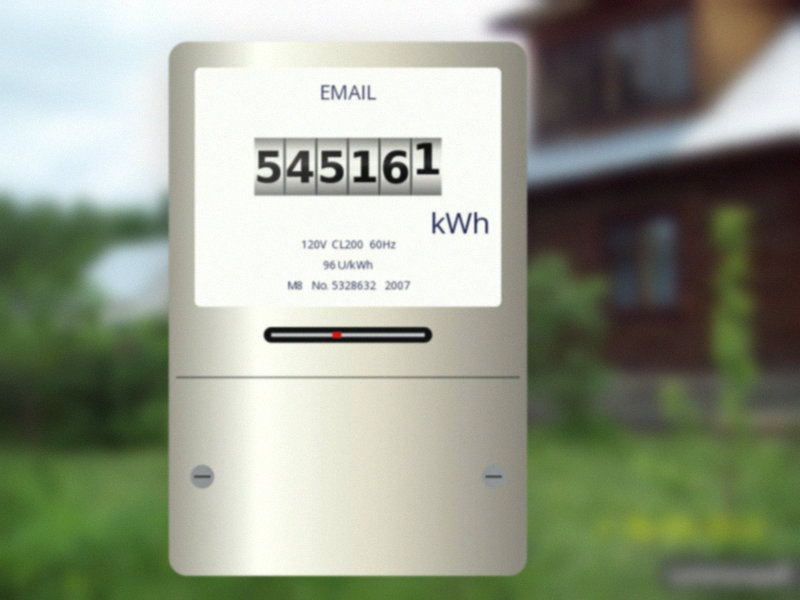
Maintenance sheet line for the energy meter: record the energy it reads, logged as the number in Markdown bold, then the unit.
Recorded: **545161** kWh
